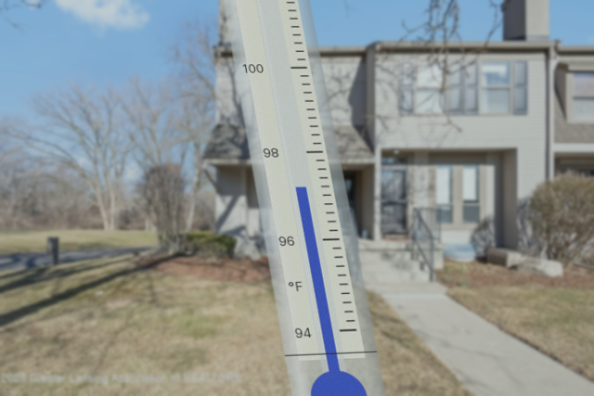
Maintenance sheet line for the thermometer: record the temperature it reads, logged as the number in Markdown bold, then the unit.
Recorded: **97.2** °F
